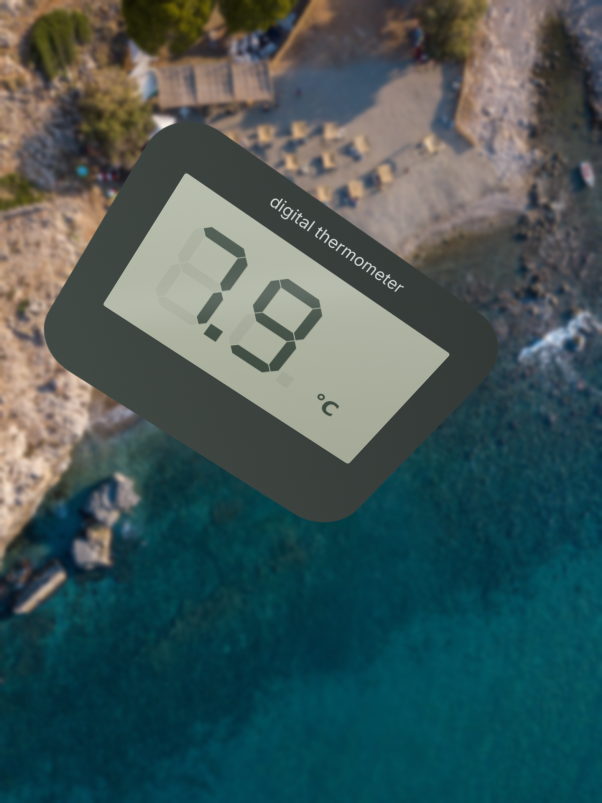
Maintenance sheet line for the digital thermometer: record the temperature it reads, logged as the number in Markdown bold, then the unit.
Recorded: **7.9** °C
